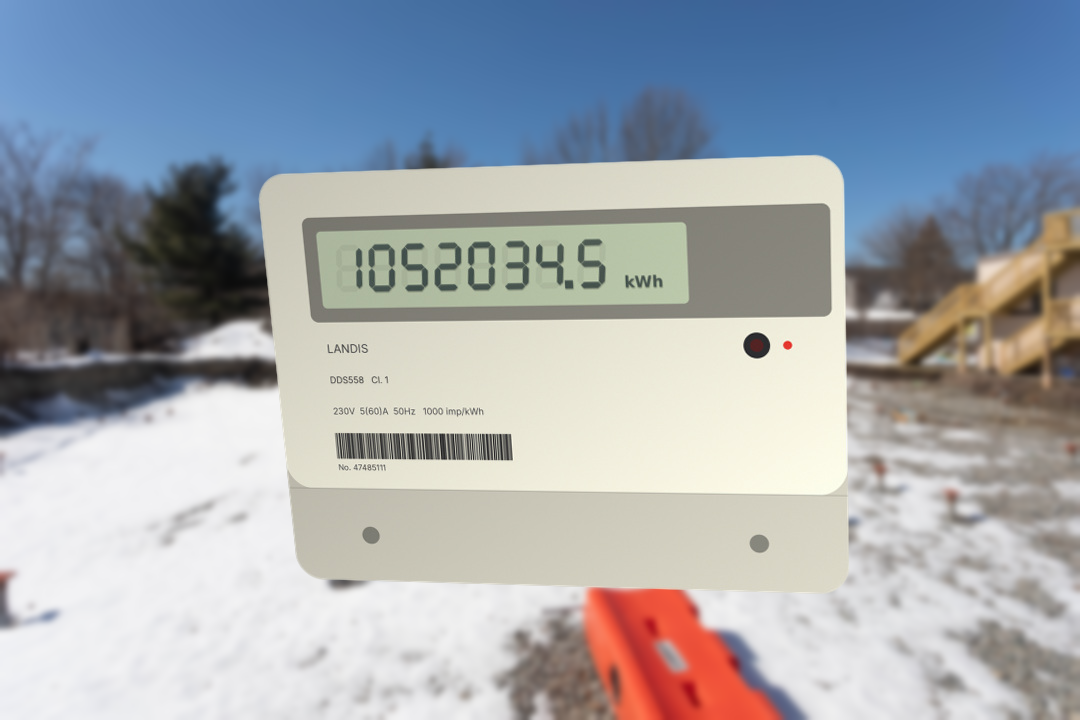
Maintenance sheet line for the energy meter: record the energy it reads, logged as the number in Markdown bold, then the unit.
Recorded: **1052034.5** kWh
